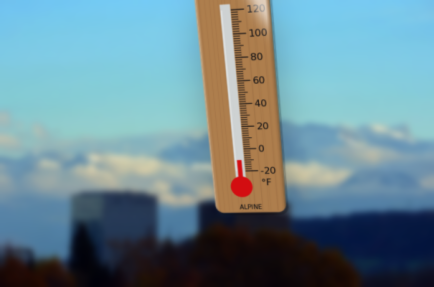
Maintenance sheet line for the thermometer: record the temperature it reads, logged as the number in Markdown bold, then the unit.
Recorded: **-10** °F
